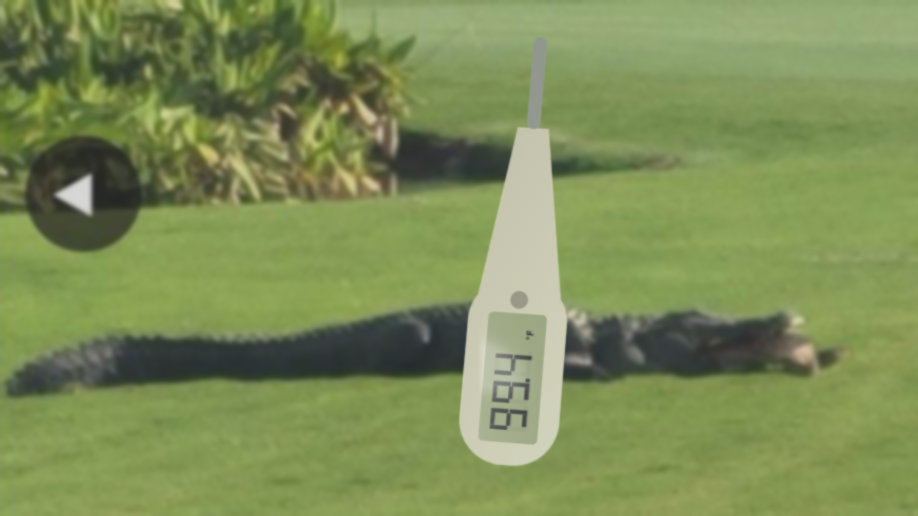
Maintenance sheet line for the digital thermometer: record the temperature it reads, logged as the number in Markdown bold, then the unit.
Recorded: **99.4** °F
